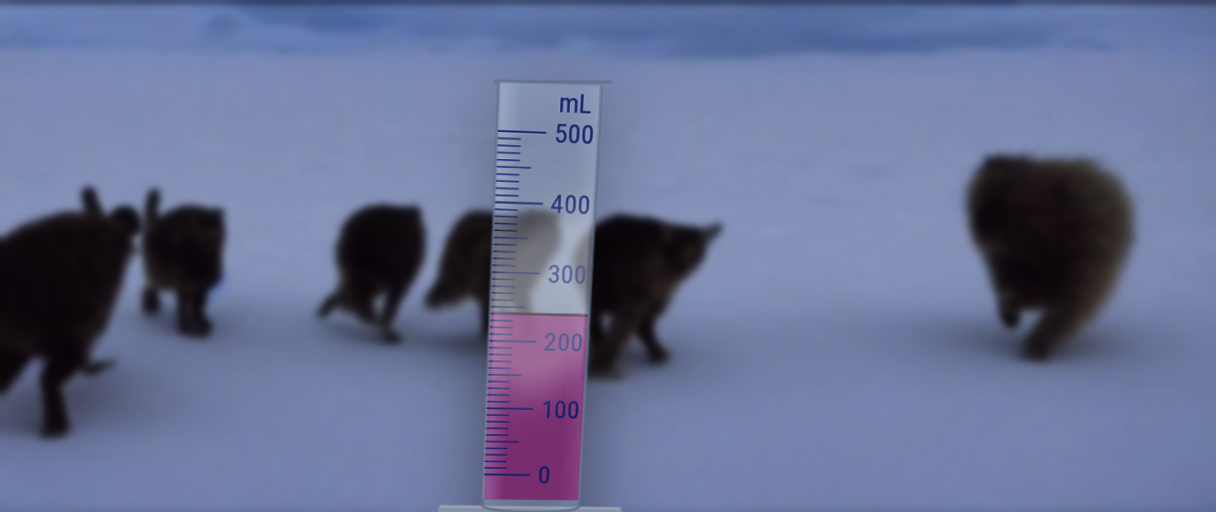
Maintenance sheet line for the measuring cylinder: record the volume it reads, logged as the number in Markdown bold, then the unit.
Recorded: **240** mL
